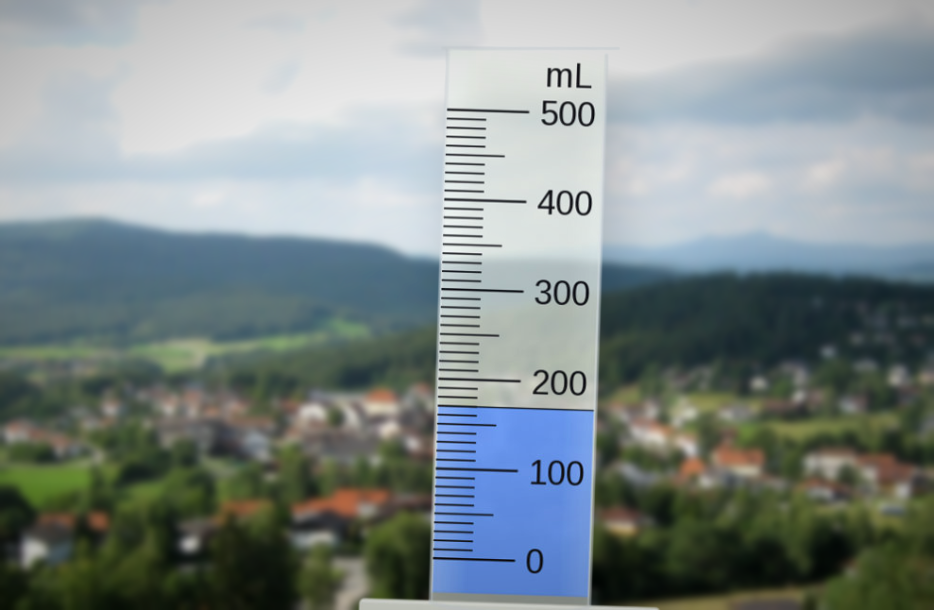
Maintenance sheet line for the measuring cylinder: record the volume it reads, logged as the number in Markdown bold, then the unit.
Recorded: **170** mL
